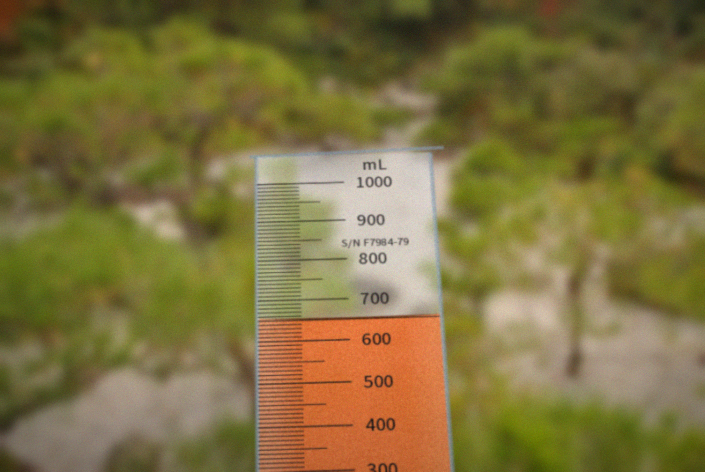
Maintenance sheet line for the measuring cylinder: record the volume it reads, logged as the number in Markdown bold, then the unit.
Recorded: **650** mL
